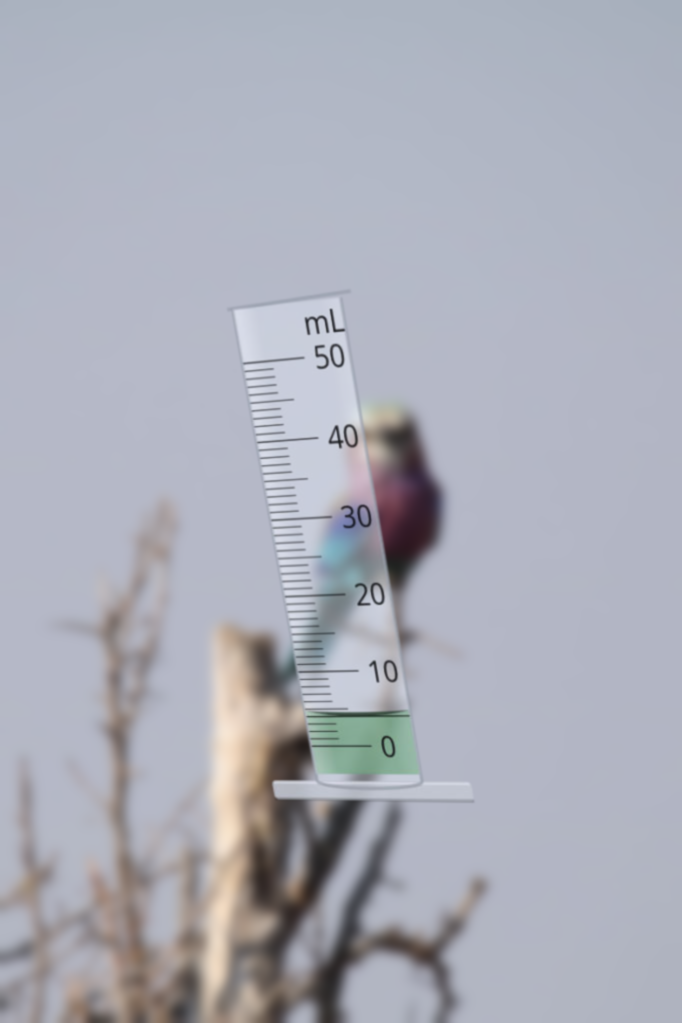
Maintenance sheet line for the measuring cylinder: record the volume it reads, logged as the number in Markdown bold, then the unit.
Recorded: **4** mL
